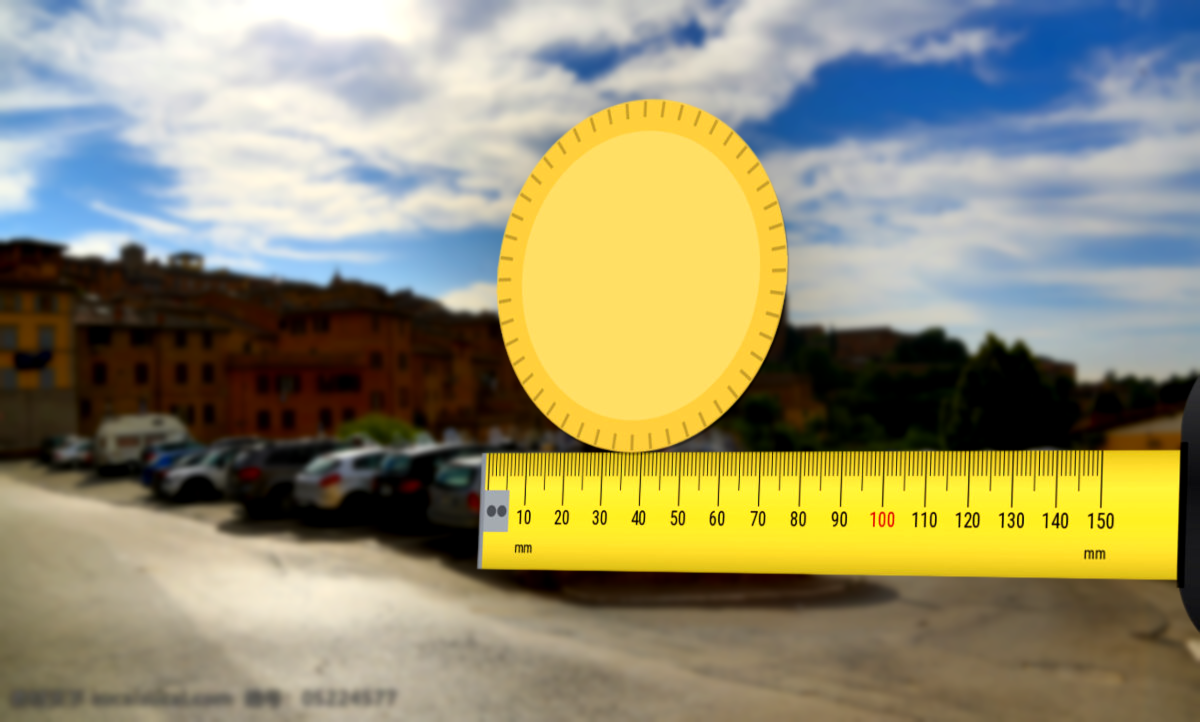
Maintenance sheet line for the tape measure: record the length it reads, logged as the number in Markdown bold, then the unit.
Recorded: **75** mm
